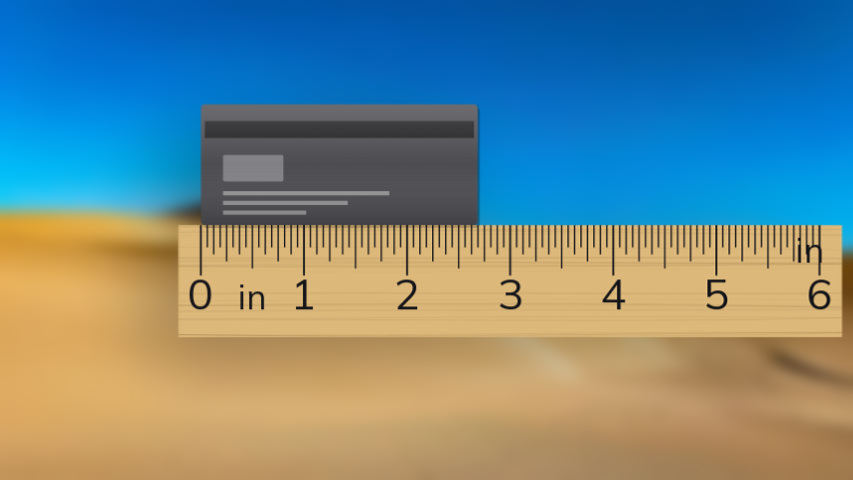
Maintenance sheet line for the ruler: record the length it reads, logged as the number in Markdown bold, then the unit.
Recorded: **2.6875** in
